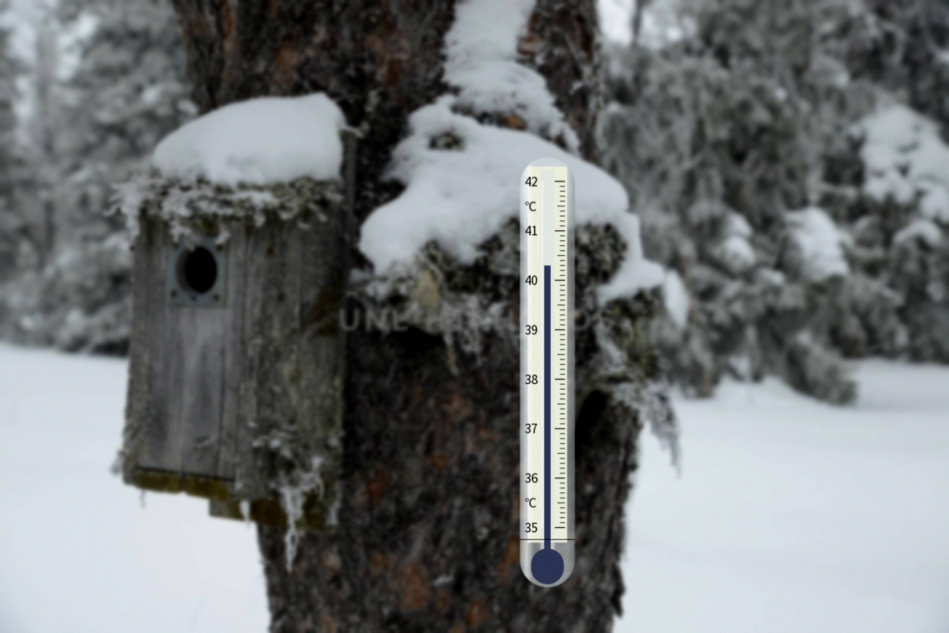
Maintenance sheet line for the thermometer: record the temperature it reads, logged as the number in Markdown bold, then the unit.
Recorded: **40.3** °C
